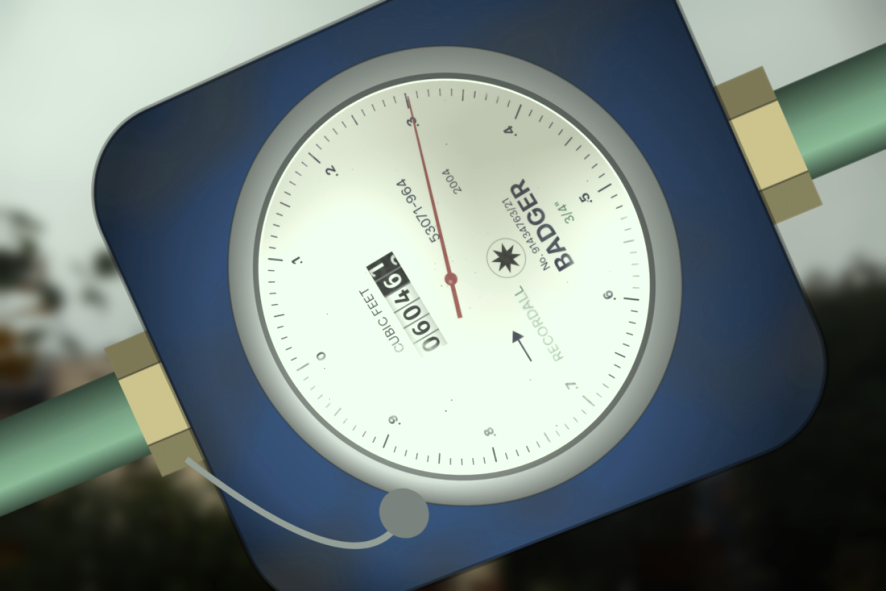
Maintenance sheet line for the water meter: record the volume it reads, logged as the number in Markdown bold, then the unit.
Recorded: **60461.30** ft³
